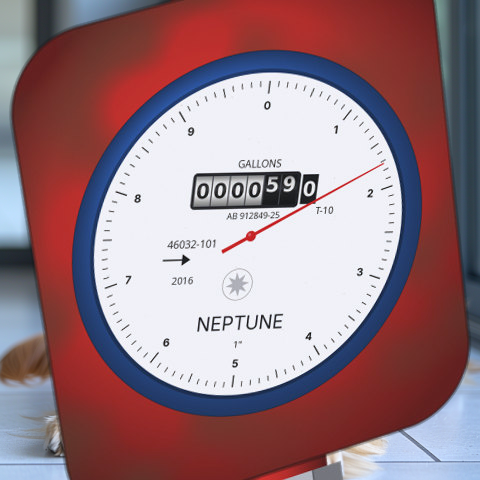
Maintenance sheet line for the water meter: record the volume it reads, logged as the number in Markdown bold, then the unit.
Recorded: **591.7** gal
